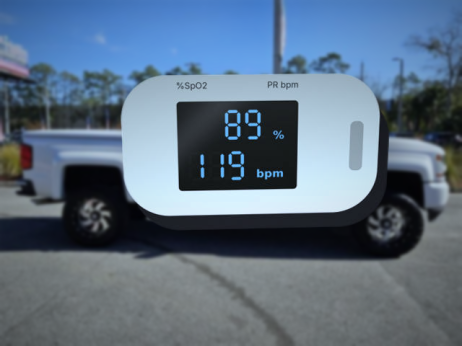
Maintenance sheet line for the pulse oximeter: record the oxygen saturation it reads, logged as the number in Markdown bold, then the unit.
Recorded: **89** %
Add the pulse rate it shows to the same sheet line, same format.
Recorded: **119** bpm
